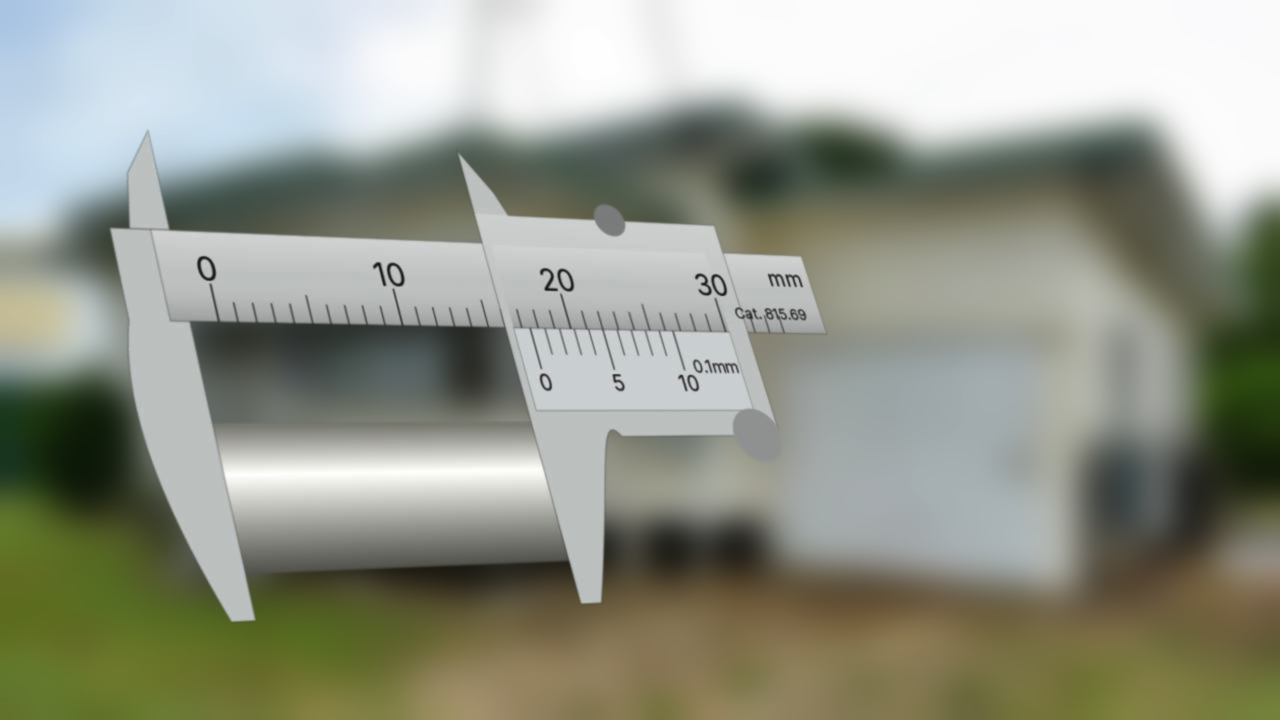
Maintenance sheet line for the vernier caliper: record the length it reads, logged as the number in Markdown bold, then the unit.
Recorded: **17.5** mm
